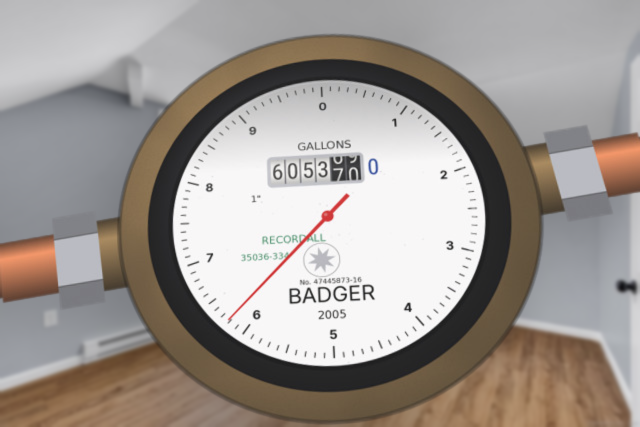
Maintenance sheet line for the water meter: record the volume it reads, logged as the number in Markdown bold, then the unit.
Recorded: **6053696.2** gal
